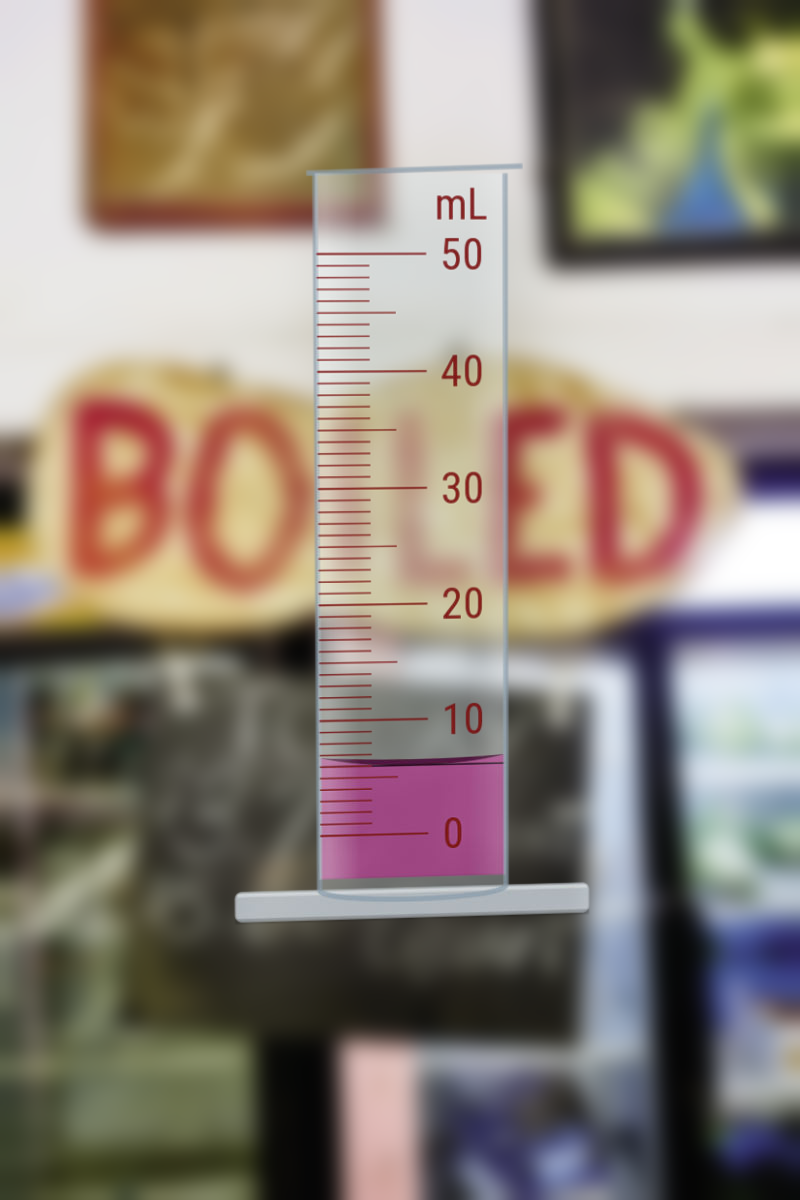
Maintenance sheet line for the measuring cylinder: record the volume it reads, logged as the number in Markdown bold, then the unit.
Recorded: **6** mL
